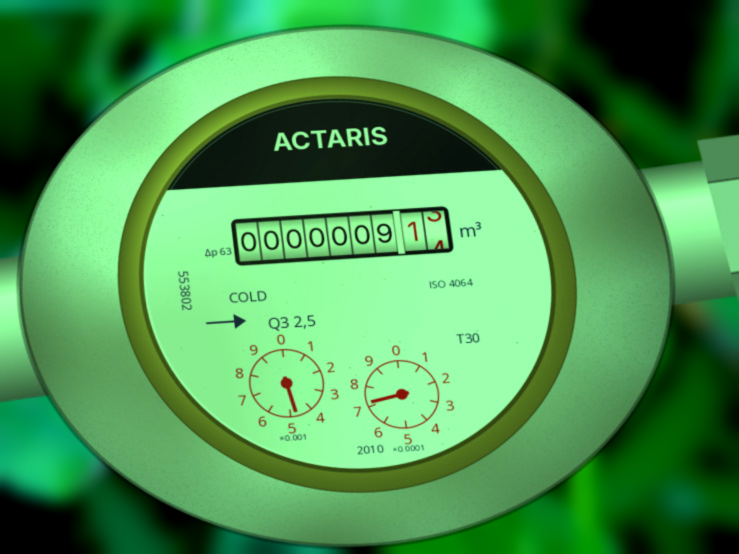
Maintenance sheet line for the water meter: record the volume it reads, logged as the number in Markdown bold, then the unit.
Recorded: **9.1347** m³
